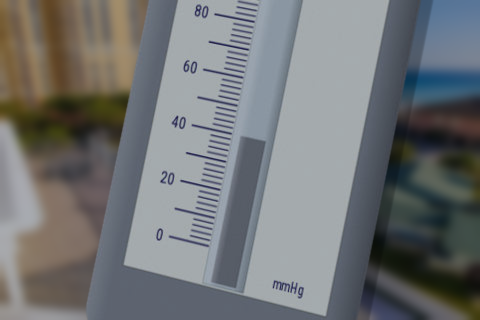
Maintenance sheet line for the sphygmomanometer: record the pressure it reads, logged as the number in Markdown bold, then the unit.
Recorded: **40** mmHg
